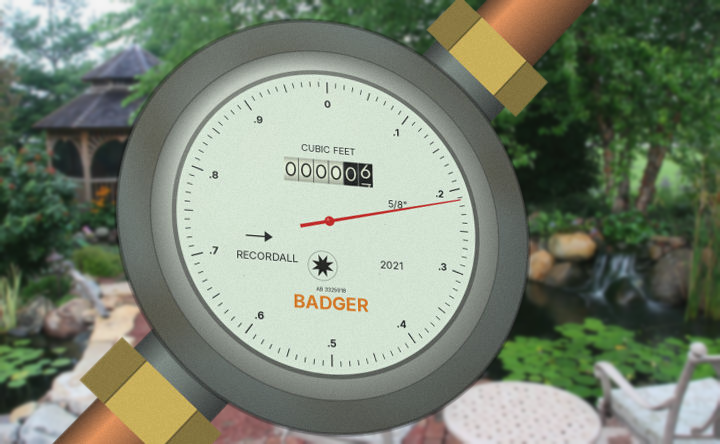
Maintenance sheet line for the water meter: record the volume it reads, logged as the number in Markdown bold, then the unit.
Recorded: **6.21** ft³
